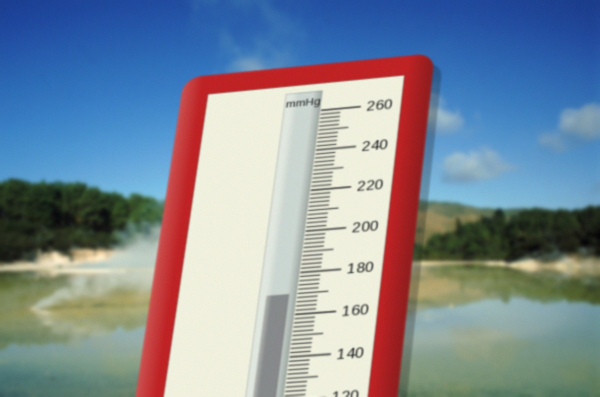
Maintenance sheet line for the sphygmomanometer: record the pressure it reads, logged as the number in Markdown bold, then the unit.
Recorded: **170** mmHg
